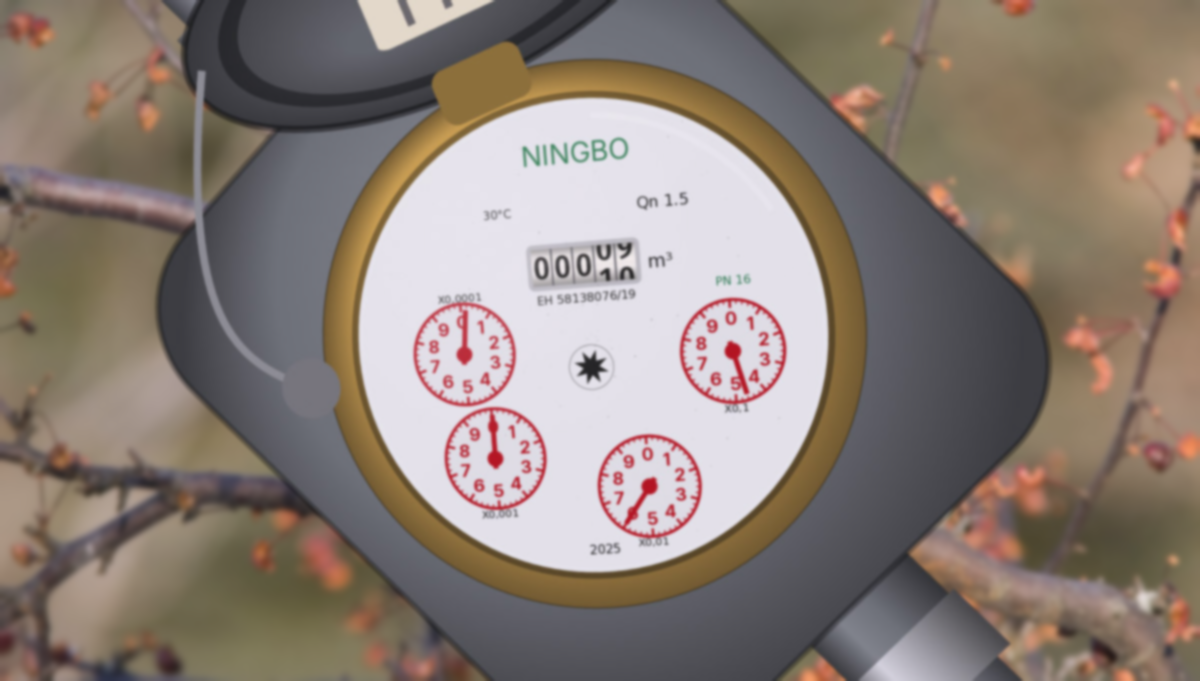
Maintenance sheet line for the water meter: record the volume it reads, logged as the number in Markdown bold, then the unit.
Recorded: **9.4600** m³
